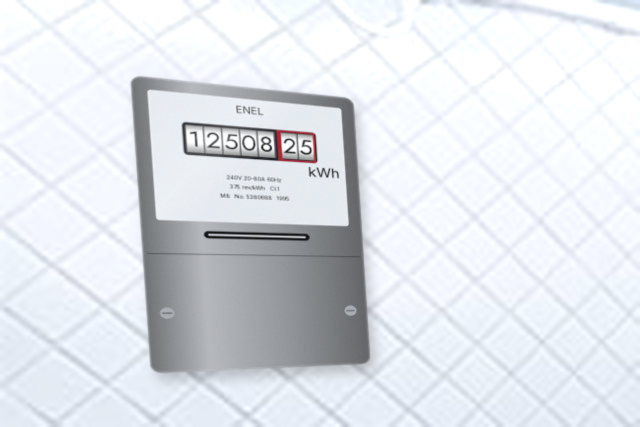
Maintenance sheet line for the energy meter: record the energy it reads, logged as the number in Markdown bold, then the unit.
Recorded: **12508.25** kWh
